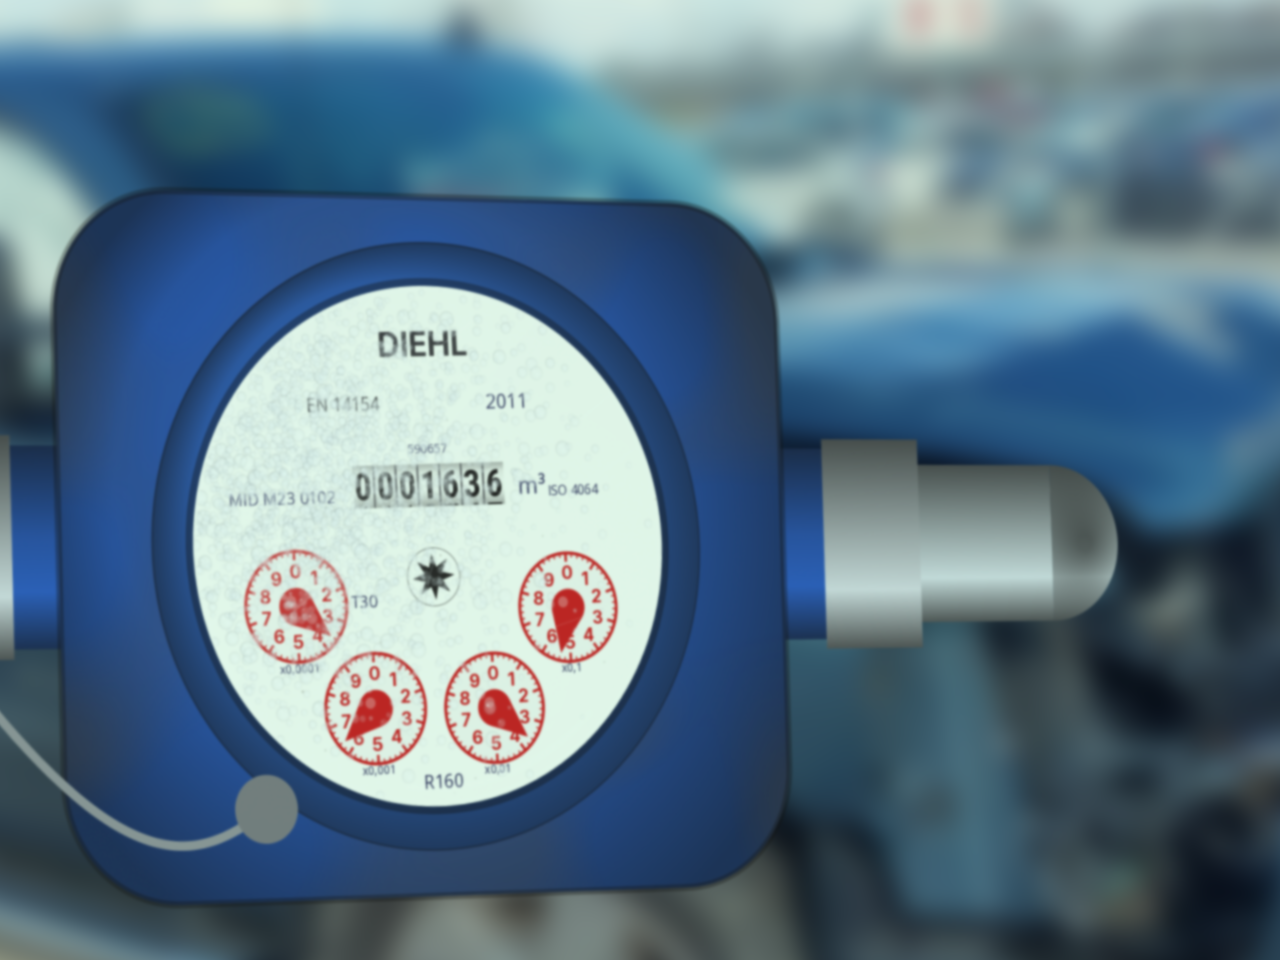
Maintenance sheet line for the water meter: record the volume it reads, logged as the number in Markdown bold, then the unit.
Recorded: **1636.5363** m³
